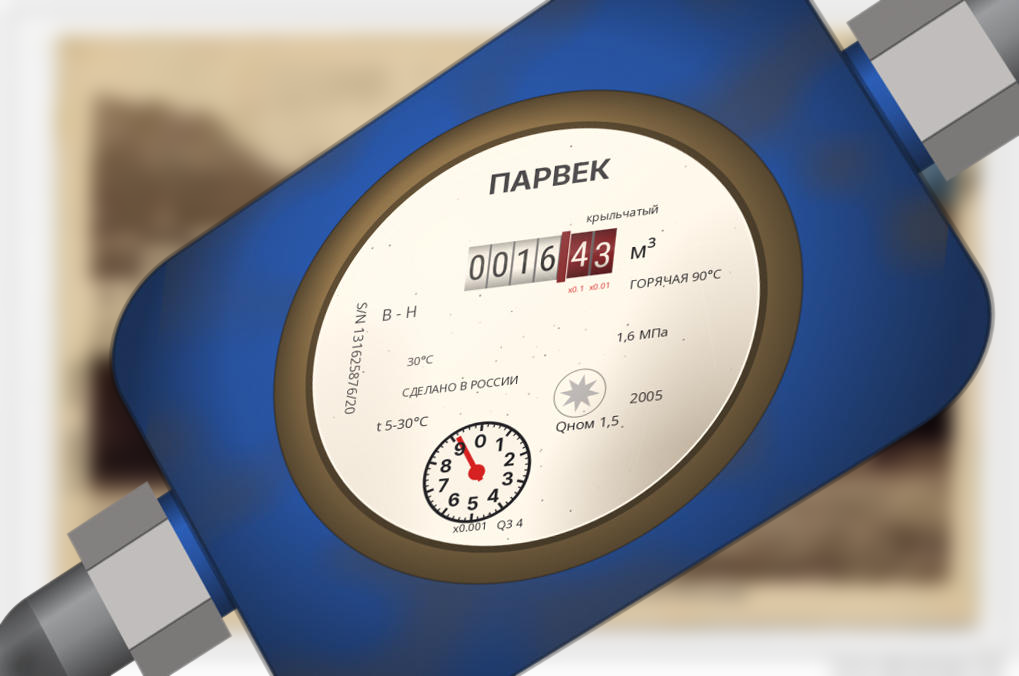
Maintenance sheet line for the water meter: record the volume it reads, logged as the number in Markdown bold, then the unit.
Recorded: **16.429** m³
